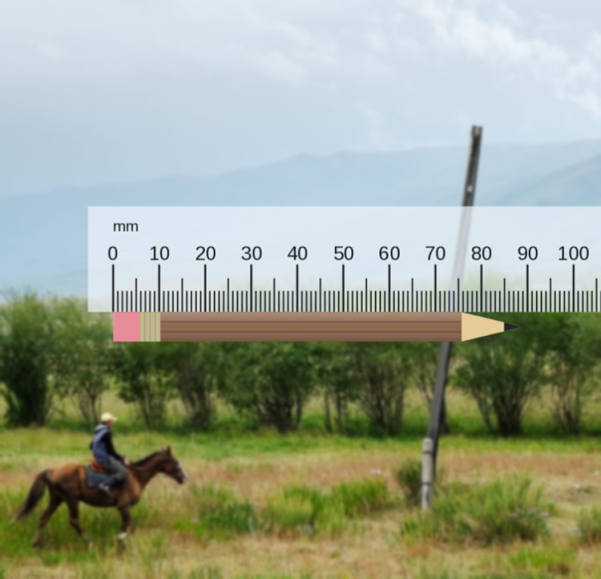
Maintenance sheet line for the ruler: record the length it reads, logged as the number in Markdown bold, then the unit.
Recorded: **88** mm
